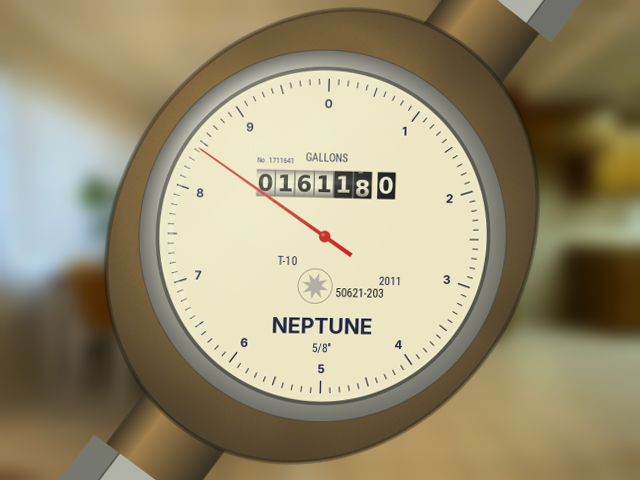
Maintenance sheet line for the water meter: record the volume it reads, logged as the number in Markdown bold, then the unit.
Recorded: **161178.4** gal
